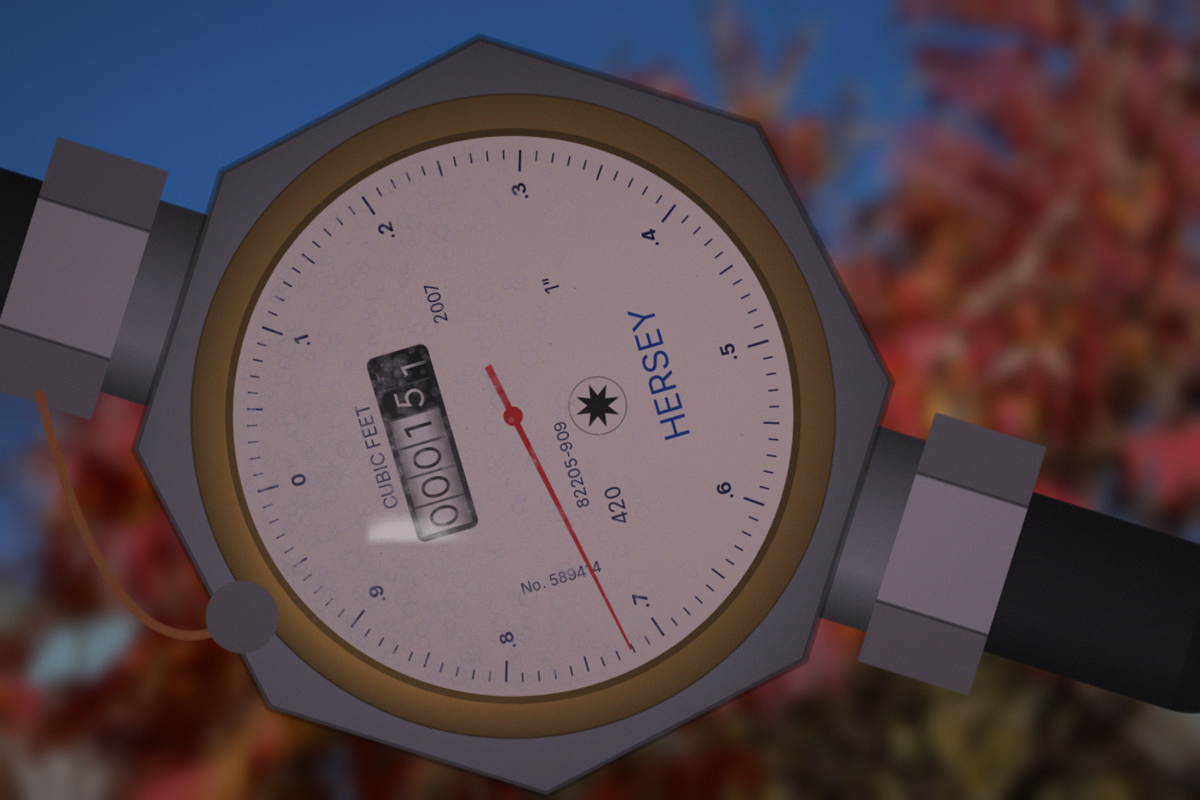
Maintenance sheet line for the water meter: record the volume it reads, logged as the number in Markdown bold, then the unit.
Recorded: **150.72** ft³
